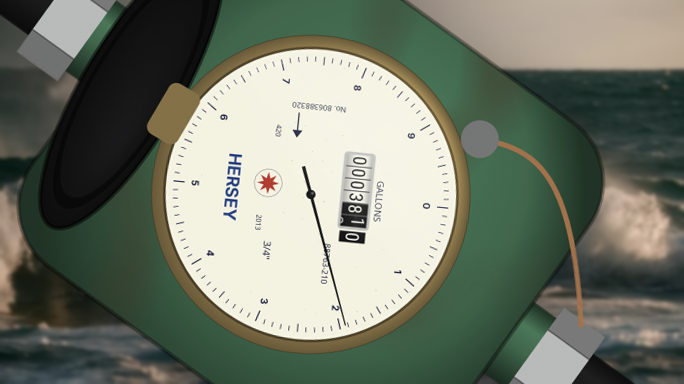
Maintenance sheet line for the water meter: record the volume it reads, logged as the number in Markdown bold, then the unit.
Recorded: **3811.9** gal
